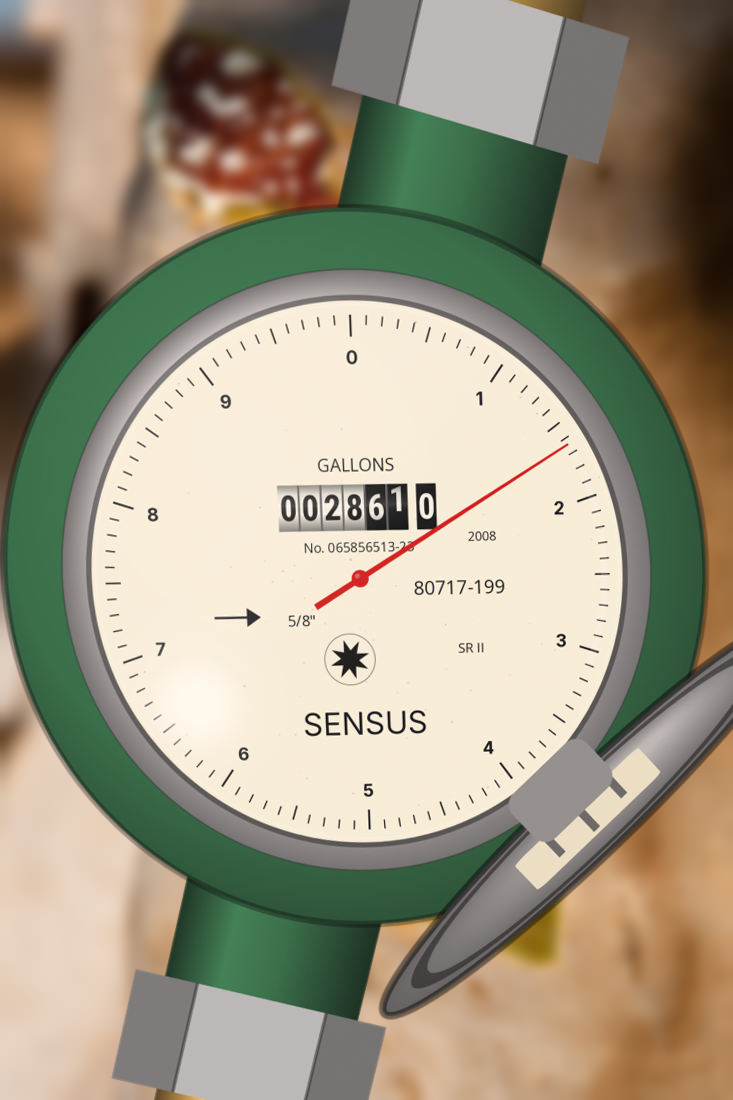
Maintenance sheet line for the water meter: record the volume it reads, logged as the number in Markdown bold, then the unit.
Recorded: **28611.6** gal
